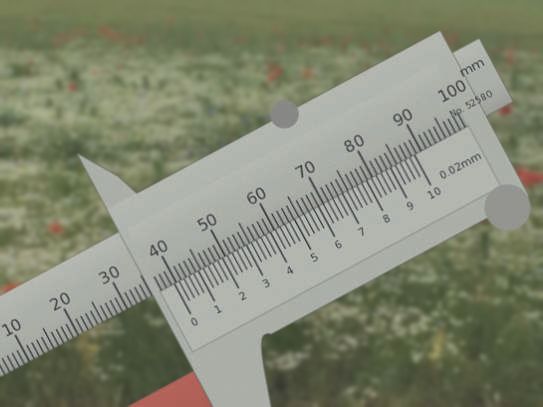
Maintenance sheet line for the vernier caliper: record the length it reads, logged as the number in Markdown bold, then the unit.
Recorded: **39.6** mm
